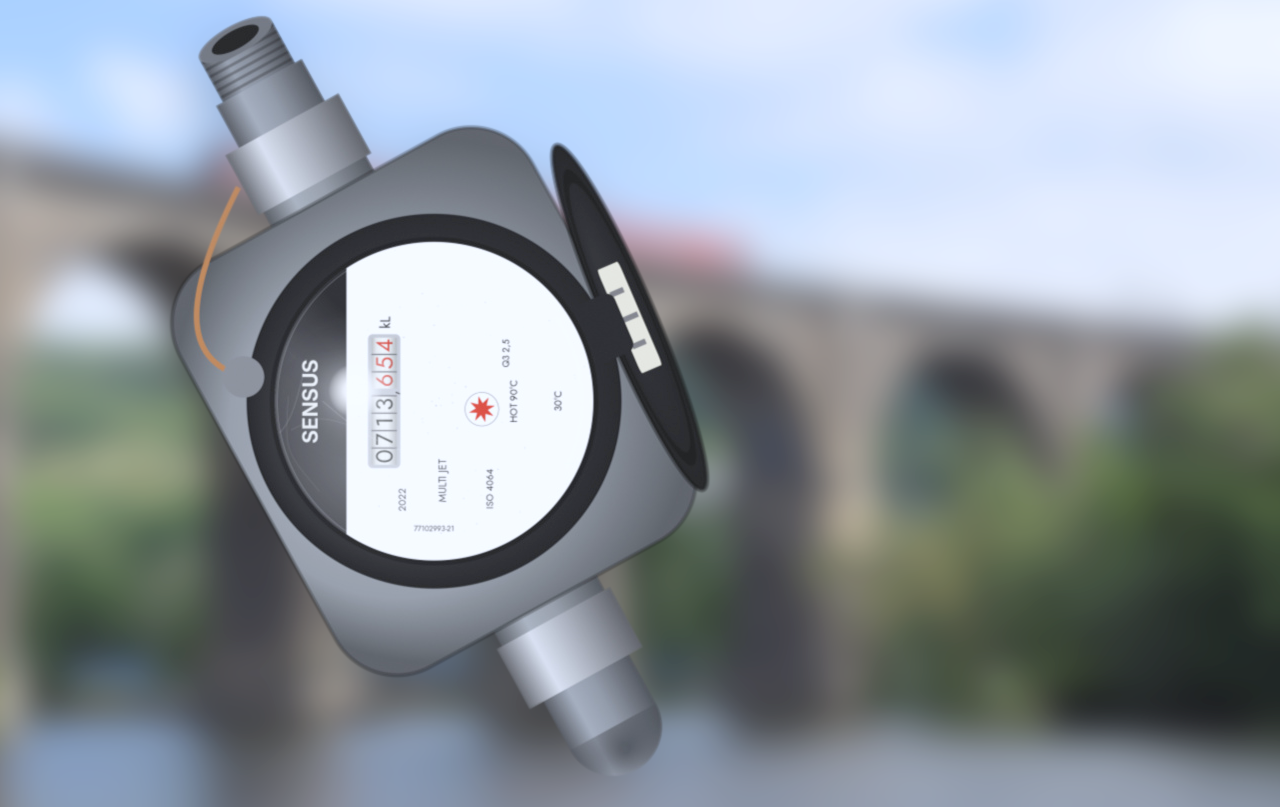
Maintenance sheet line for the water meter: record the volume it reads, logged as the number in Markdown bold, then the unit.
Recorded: **713.654** kL
